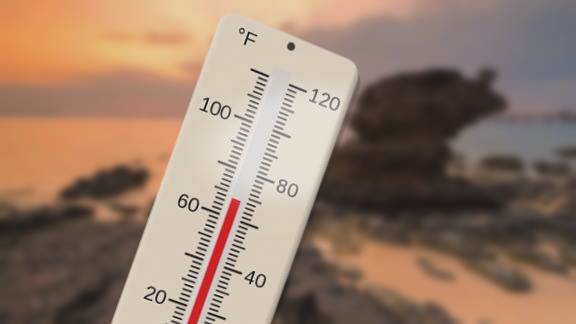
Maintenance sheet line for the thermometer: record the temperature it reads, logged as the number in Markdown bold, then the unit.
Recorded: **68** °F
